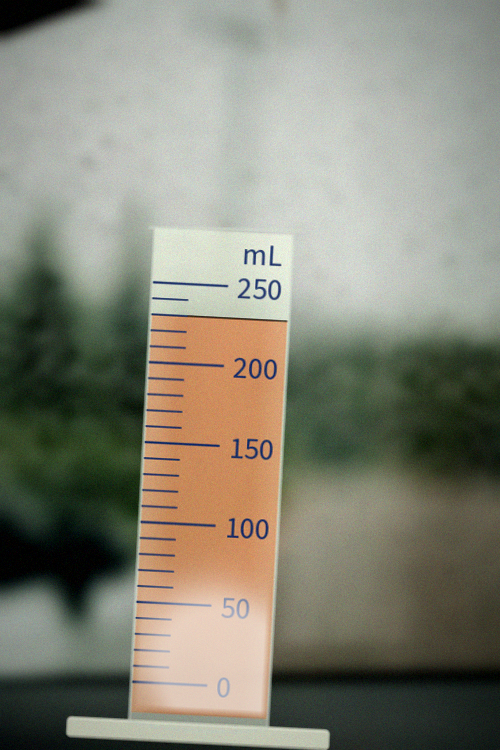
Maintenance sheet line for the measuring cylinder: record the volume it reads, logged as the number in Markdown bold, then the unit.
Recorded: **230** mL
